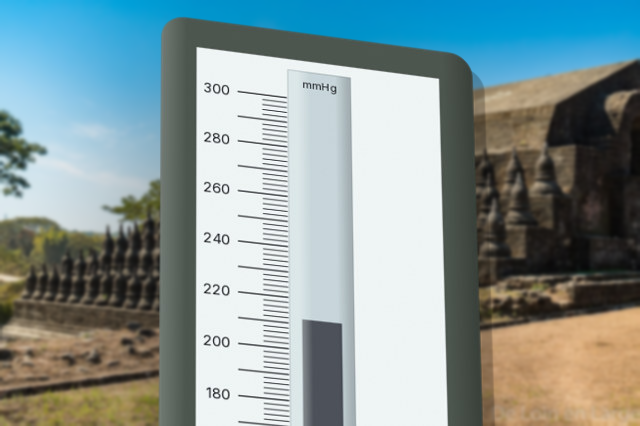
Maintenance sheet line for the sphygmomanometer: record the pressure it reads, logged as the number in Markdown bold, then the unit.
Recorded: **212** mmHg
